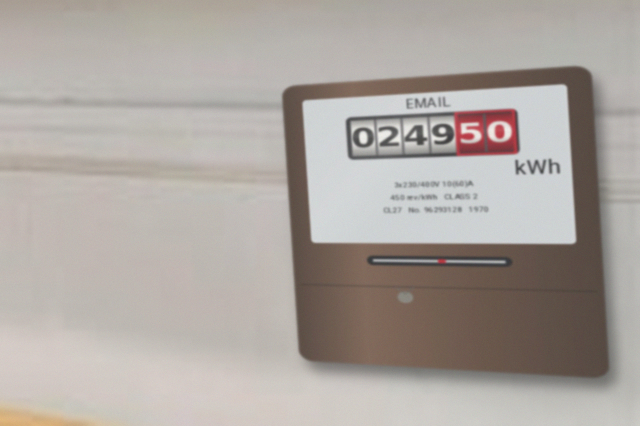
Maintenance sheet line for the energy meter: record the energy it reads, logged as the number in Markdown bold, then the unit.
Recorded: **249.50** kWh
